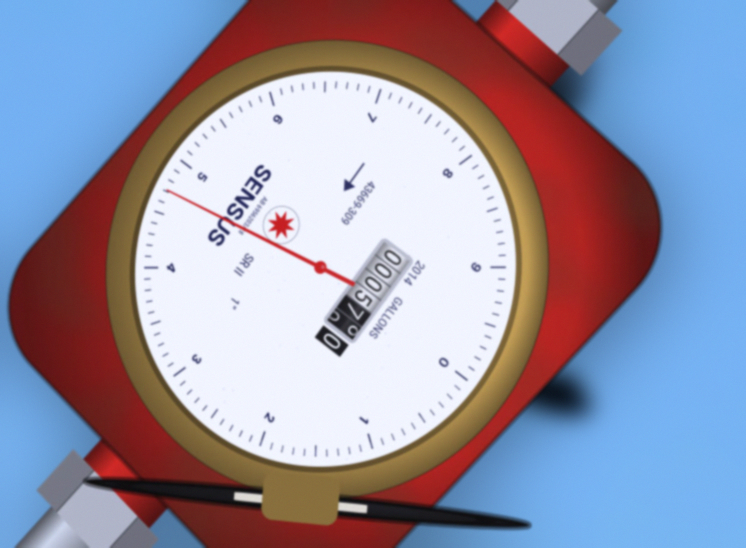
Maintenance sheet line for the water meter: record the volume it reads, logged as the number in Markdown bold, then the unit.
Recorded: **5784.7** gal
